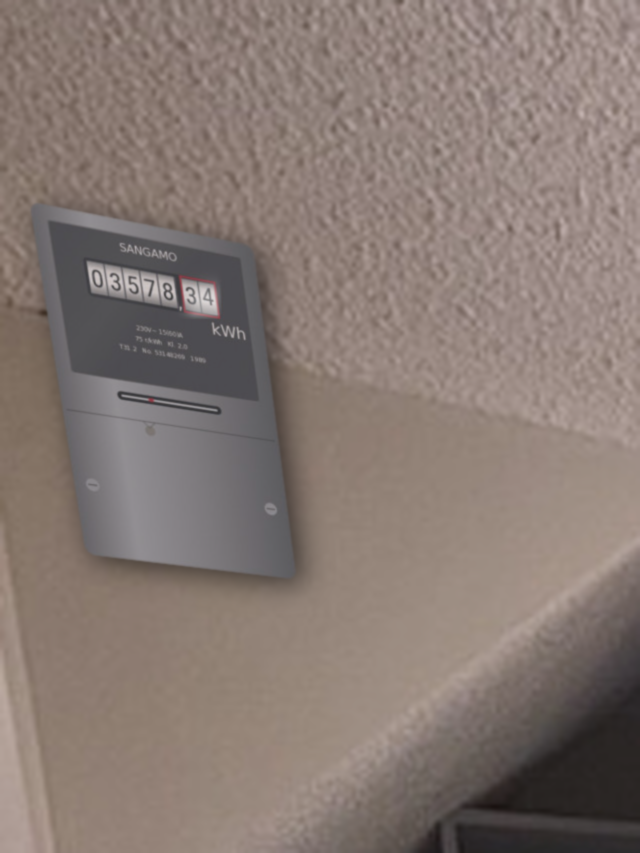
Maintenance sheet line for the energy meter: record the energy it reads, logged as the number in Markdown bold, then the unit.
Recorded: **3578.34** kWh
